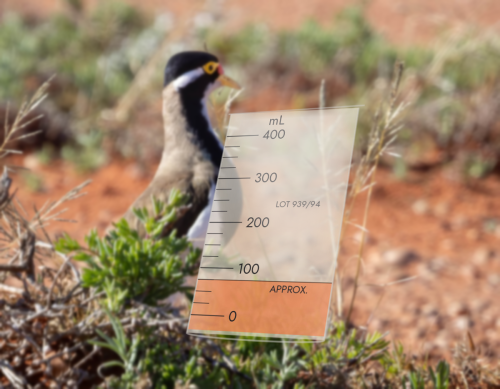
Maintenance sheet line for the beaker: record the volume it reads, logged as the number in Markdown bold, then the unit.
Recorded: **75** mL
